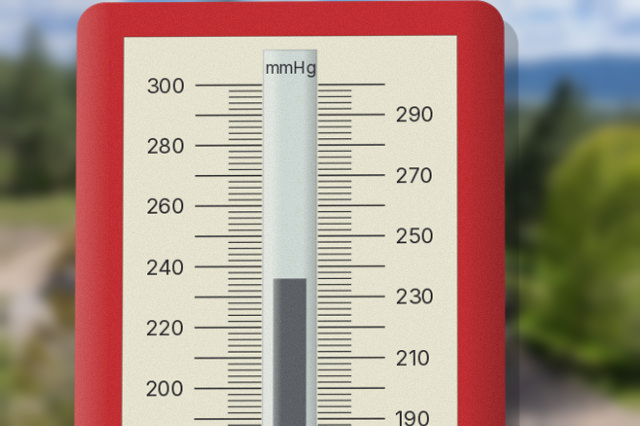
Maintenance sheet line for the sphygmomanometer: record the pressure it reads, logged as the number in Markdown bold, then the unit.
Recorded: **236** mmHg
